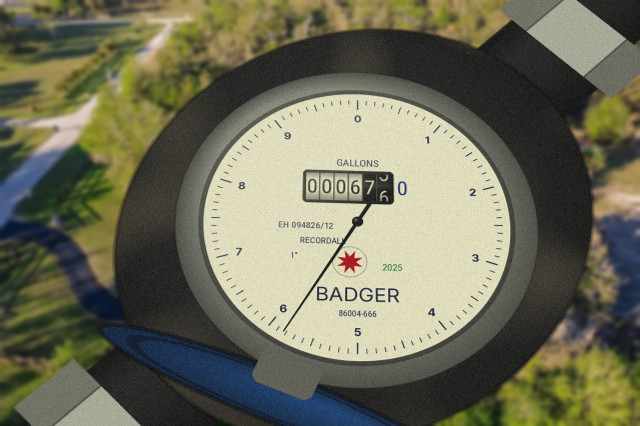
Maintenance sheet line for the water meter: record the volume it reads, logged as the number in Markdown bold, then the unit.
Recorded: **6755.8** gal
